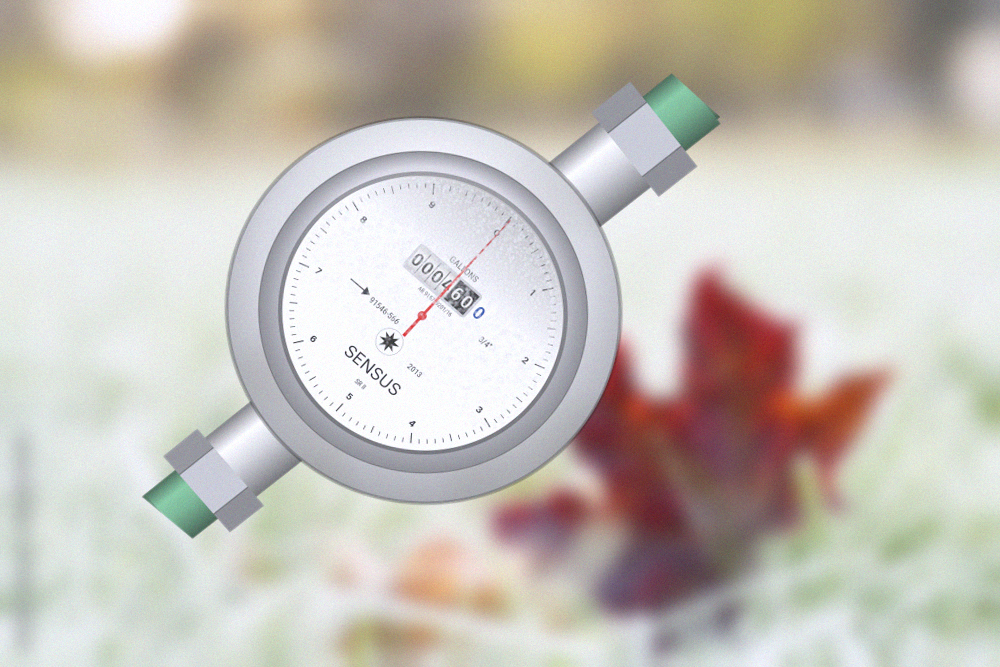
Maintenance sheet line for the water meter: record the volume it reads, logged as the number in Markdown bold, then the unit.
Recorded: **4600.0** gal
